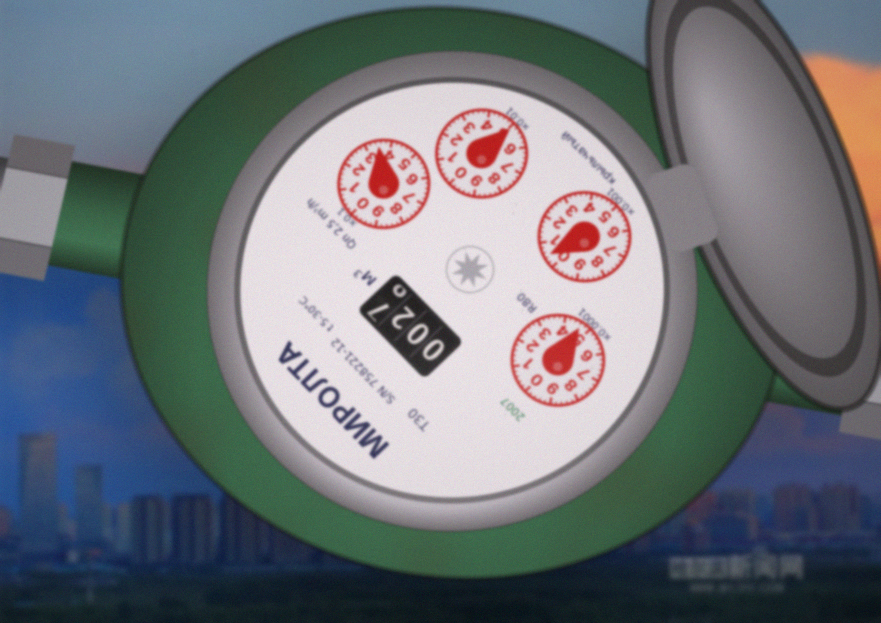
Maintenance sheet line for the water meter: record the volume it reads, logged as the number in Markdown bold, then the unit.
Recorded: **27.3504** m³
